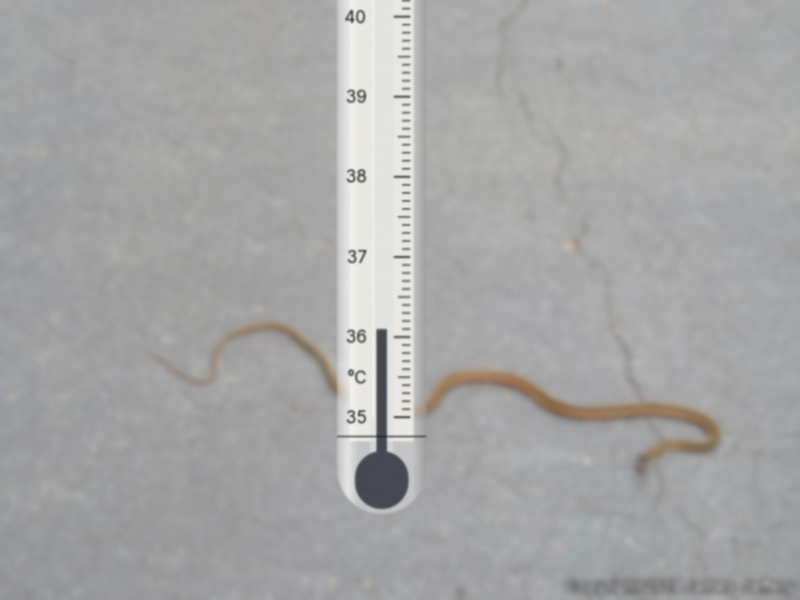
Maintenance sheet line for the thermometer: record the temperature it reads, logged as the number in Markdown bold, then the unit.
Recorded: **36.1** °C
